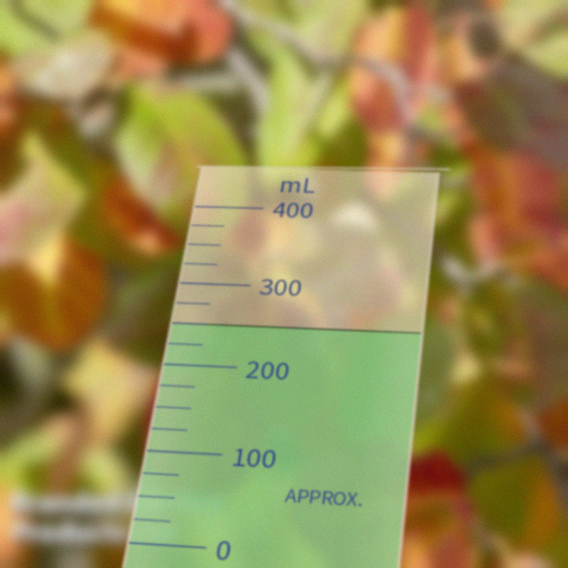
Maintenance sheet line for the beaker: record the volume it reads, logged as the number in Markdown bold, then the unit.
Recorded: **250** mL
